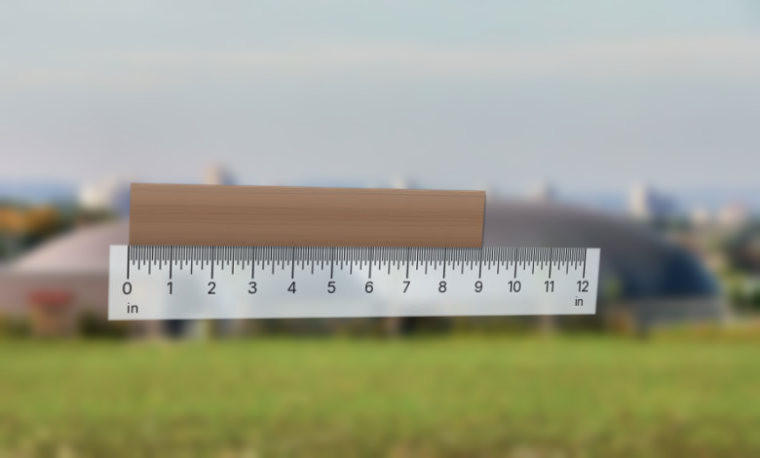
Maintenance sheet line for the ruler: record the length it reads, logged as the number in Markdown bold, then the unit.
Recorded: **9** in
